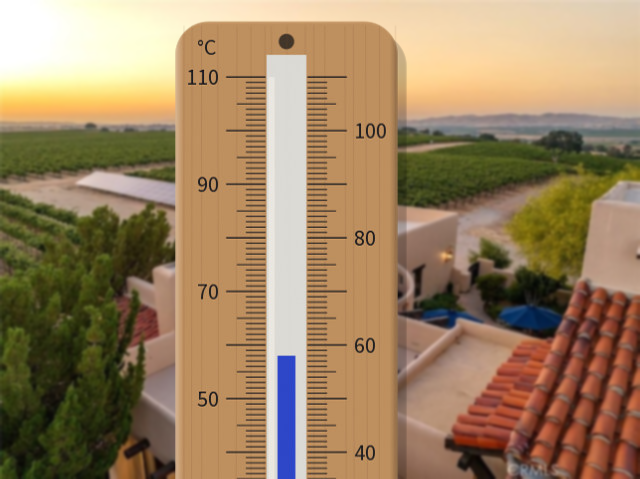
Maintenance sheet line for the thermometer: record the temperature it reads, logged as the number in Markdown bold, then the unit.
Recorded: **58** °C
